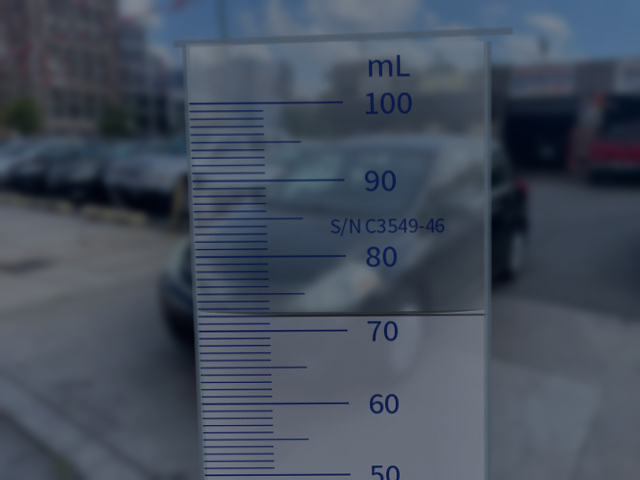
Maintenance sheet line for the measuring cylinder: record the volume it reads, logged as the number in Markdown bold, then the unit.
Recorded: **72** mL
